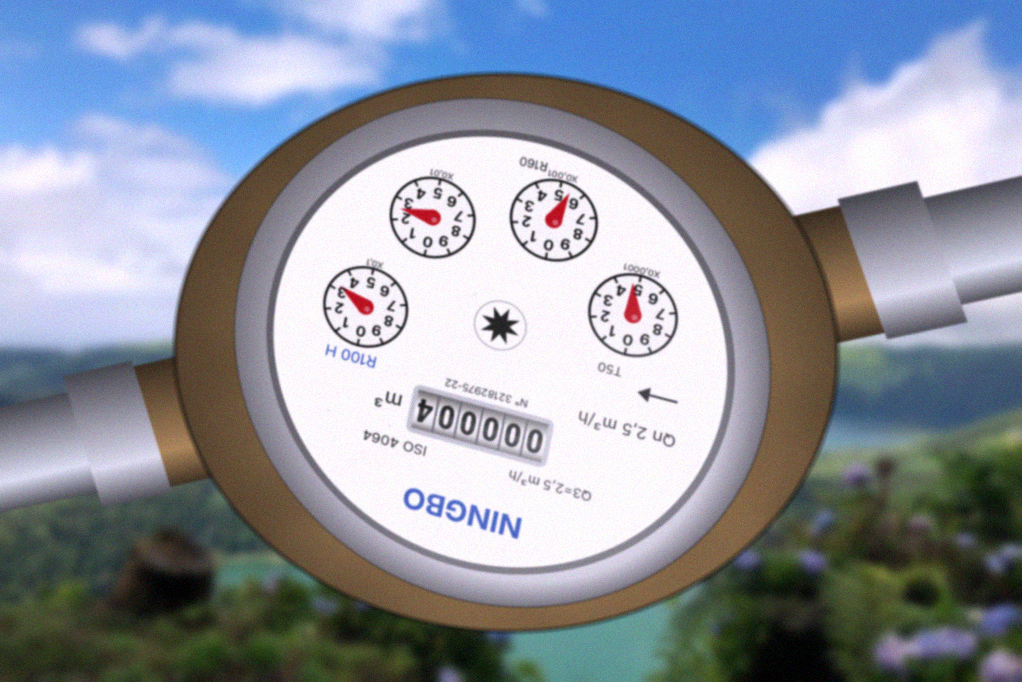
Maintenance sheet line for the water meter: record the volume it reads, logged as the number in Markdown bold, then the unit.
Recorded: **4.3254** m³
